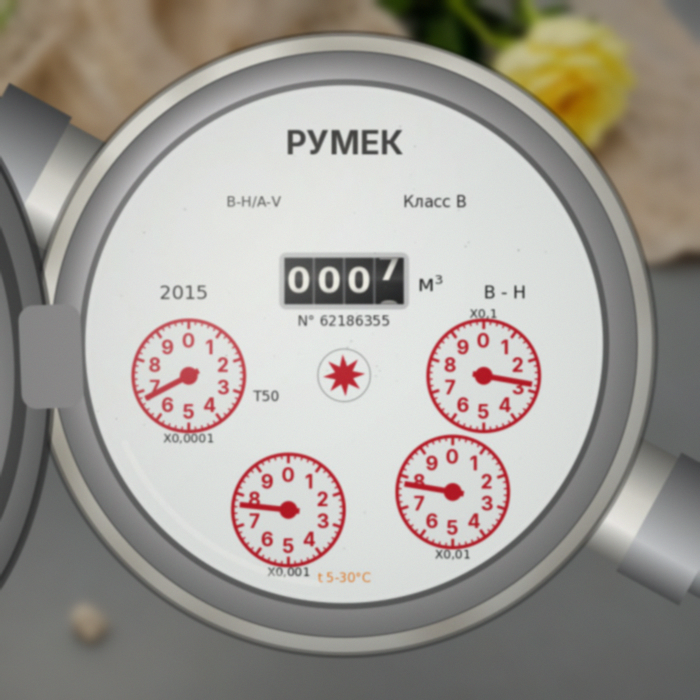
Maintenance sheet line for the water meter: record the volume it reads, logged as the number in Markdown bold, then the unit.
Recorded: **7.2776** m³
